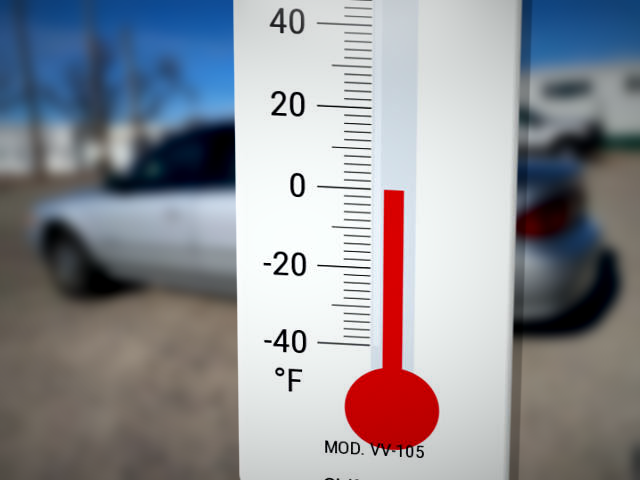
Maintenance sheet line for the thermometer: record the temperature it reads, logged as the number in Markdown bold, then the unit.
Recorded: **0** °F
